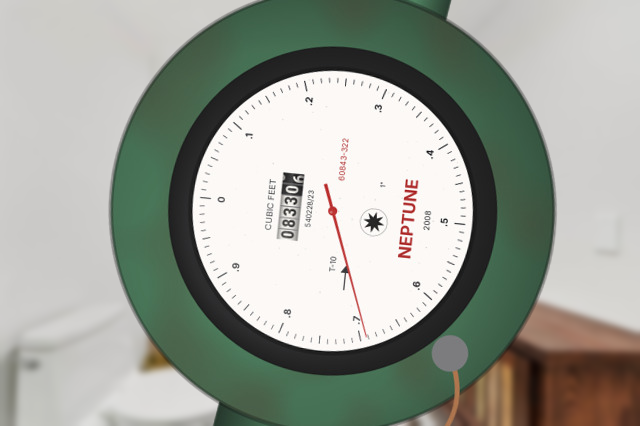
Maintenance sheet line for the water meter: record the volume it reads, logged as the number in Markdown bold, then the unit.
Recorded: **83305.69** ft³
